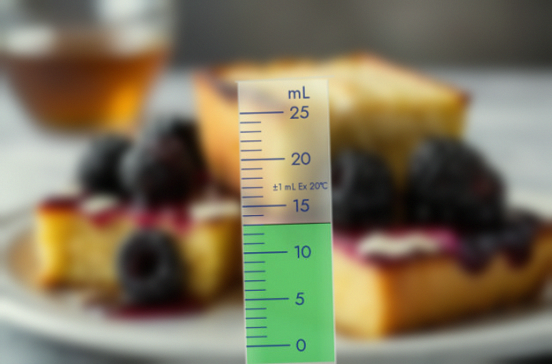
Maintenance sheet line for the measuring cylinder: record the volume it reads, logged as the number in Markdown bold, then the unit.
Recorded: **13** mL
